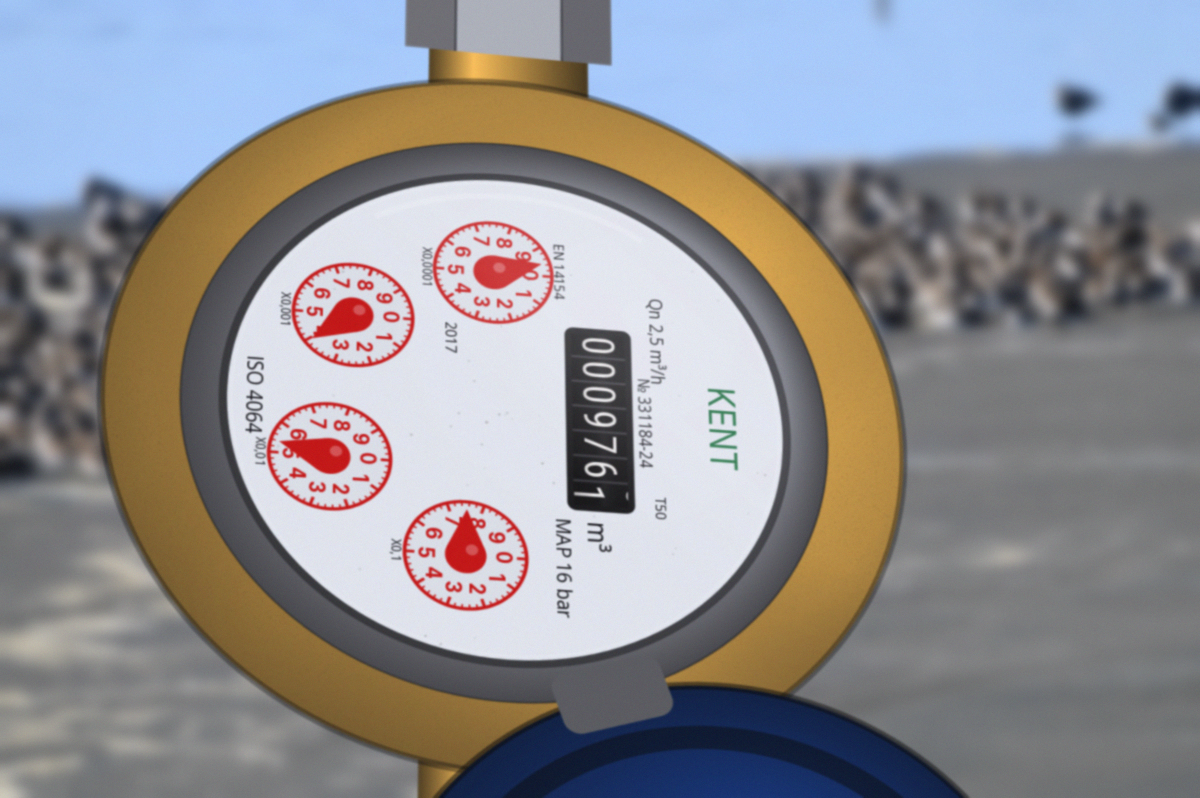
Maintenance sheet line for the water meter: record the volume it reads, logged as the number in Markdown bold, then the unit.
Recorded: **9760.7539** m³
